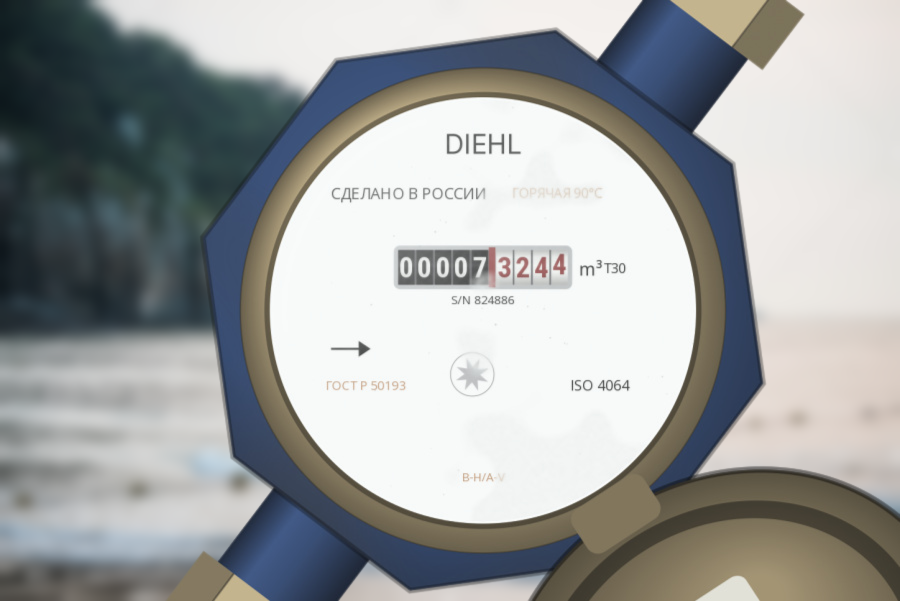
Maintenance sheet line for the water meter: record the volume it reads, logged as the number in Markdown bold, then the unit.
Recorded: **7.3244** m³
